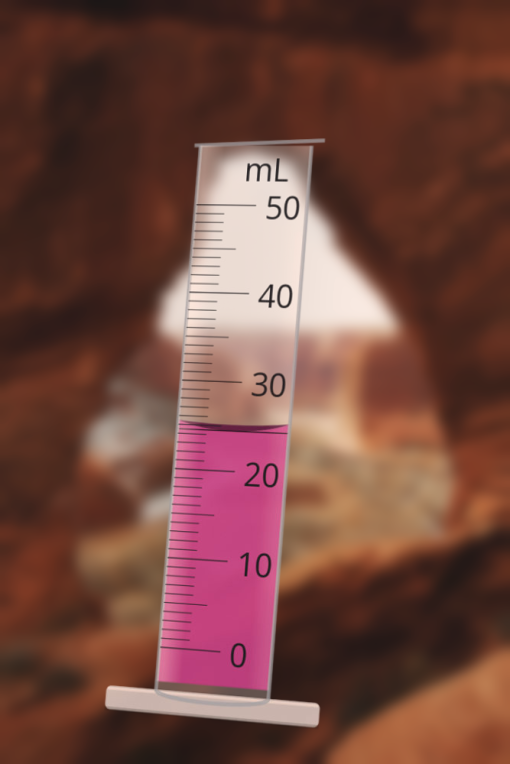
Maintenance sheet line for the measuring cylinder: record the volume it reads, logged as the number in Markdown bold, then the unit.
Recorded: **24.5** mL
